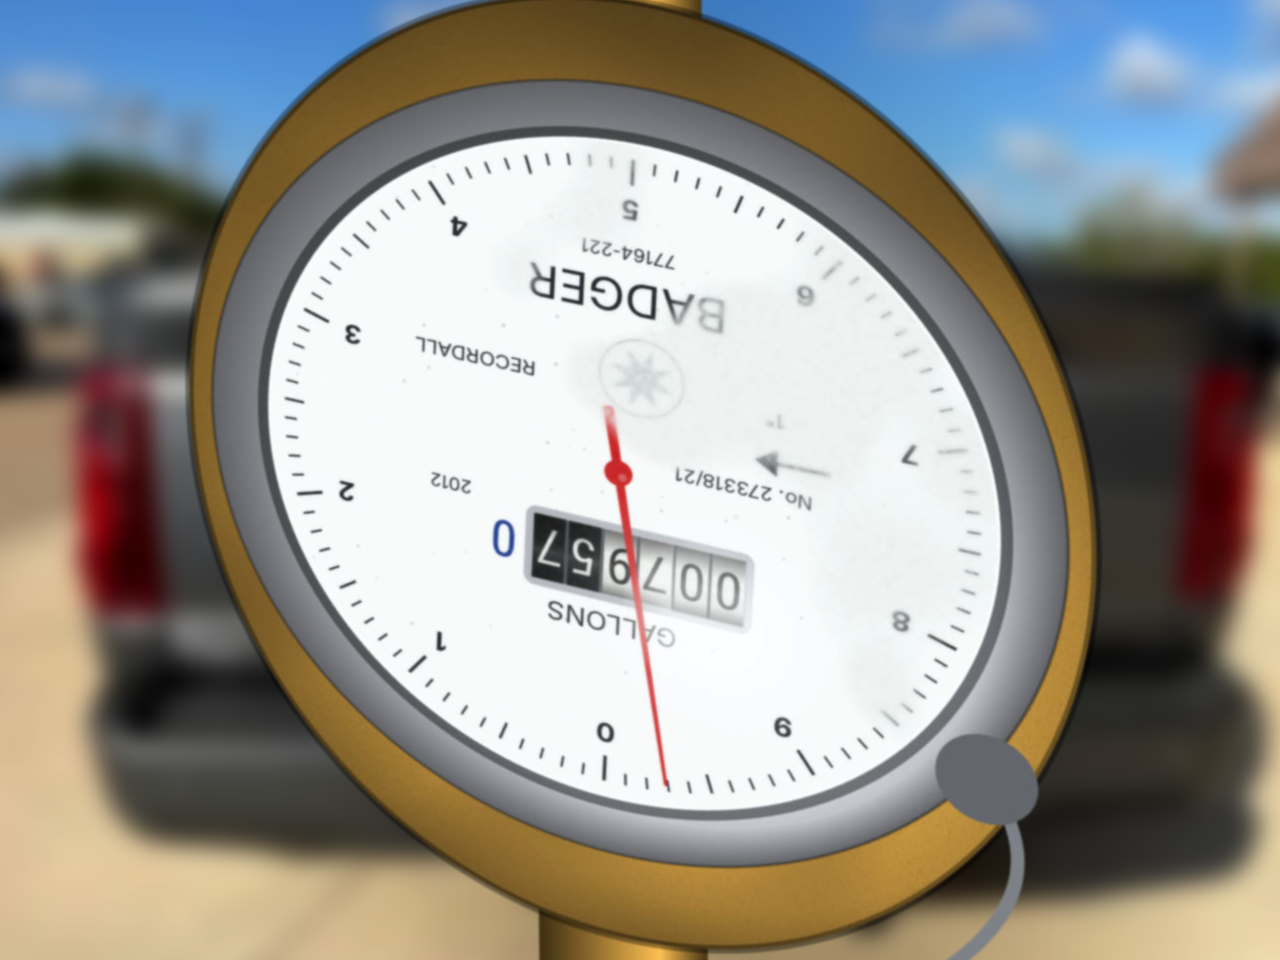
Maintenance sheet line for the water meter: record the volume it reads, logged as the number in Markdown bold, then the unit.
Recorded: **79569.7** gal
